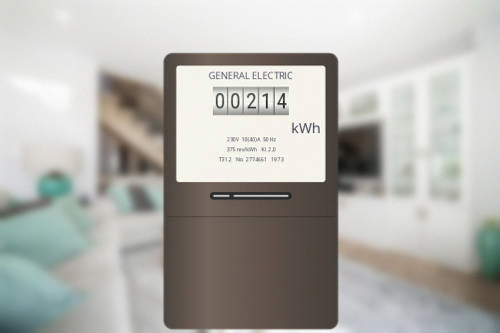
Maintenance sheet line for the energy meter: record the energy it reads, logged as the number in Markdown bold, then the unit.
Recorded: **214** kWh
